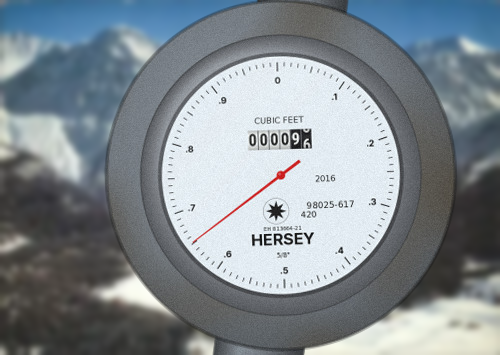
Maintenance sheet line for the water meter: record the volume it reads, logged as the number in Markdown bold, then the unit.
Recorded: **95.65** ft³
